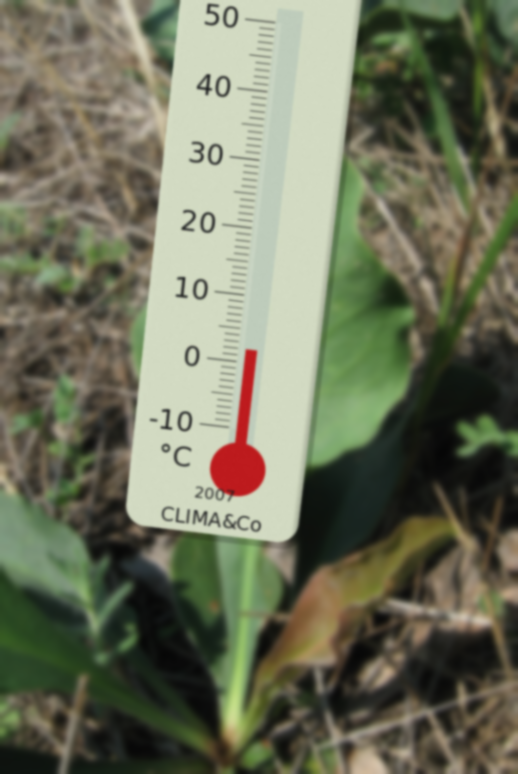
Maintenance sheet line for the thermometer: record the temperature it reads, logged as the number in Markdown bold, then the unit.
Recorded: **2** °C
